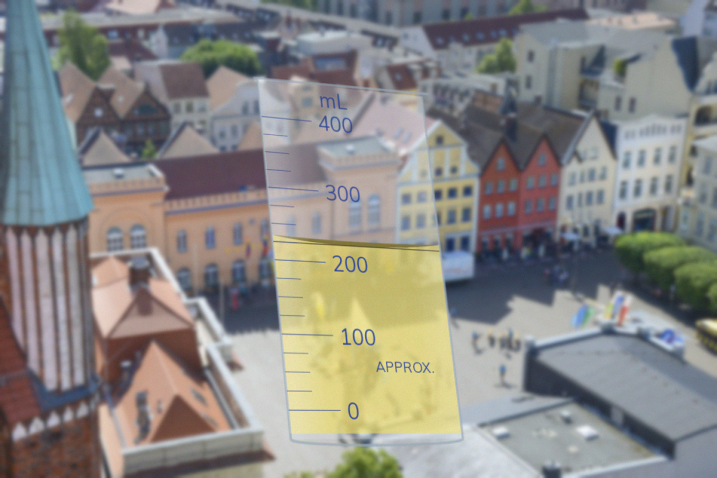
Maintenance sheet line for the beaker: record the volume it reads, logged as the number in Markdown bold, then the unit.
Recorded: **225** mL
